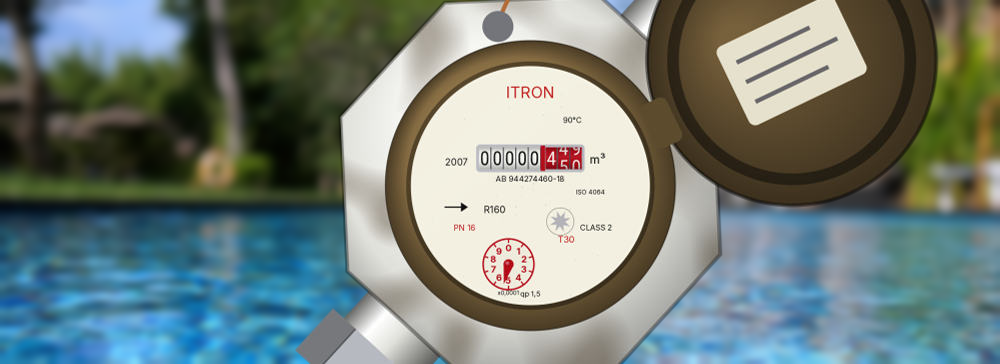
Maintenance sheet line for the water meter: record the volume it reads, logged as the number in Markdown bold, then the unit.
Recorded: **0.4495** m³
